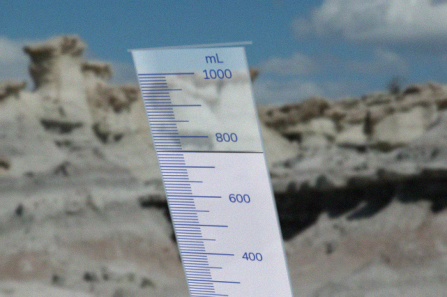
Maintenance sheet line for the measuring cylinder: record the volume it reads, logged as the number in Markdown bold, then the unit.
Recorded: **750** mL
